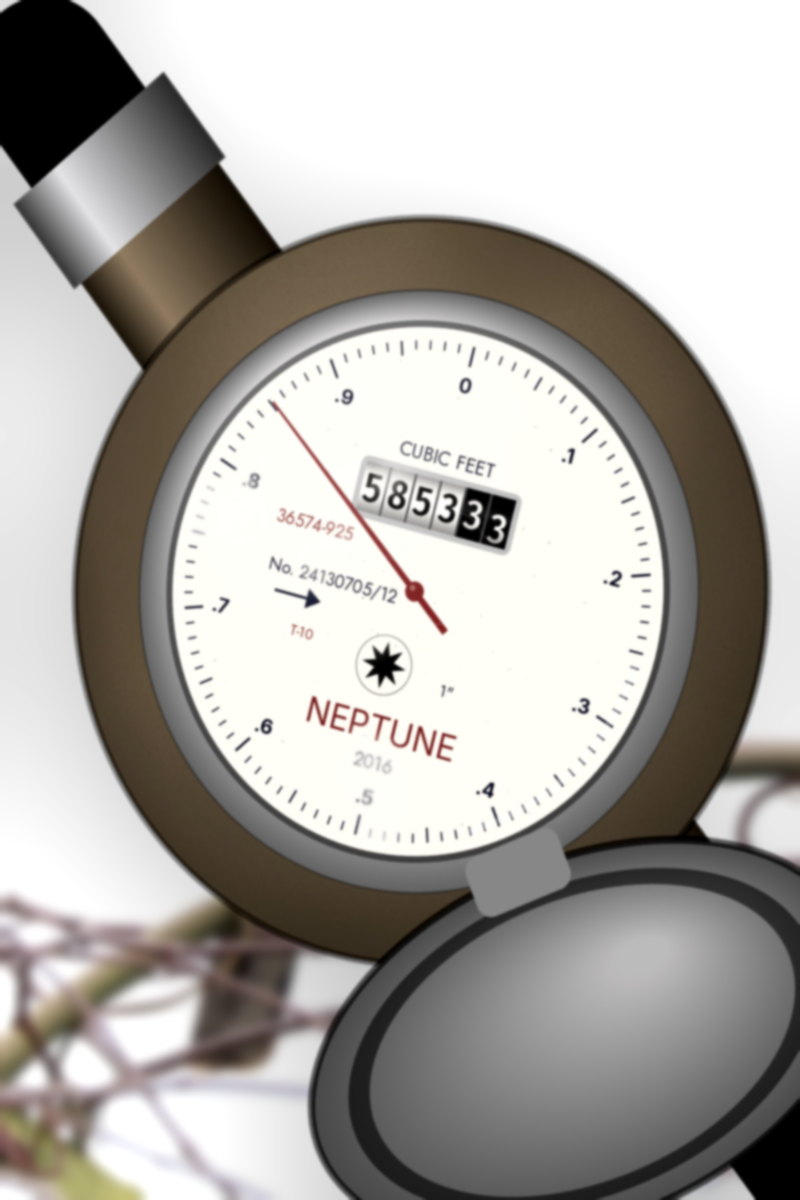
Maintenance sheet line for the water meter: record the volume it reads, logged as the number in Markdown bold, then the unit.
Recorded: **585332.85** ft³
